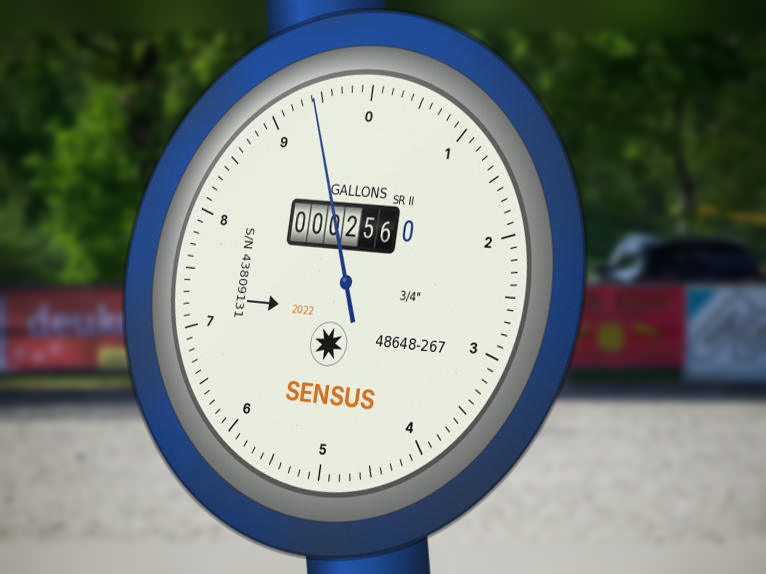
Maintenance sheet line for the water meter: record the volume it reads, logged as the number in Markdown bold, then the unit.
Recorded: **2559.4** gal
